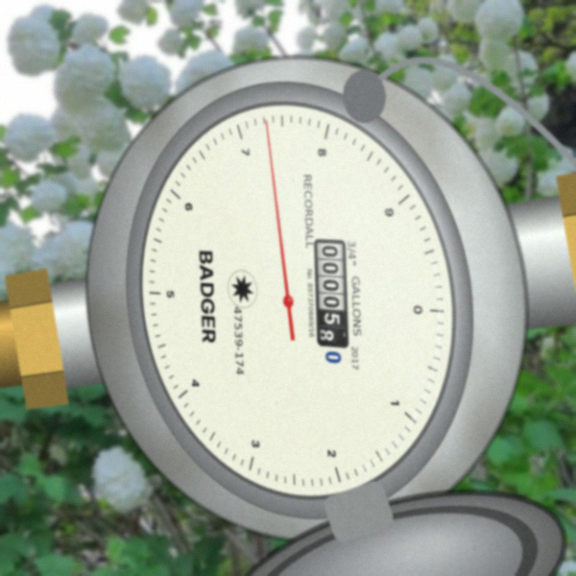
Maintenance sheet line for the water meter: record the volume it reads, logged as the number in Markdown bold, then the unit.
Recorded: **577.3** gal
